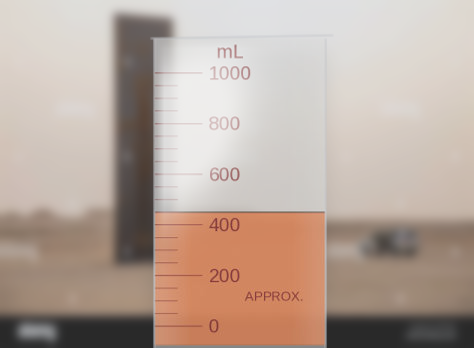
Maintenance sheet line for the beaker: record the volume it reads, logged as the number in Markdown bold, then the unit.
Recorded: **450** mL
